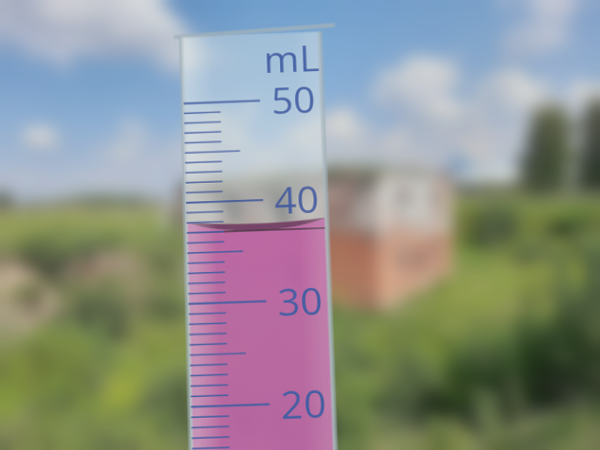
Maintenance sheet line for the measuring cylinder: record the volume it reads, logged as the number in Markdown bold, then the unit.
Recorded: **37** mL
